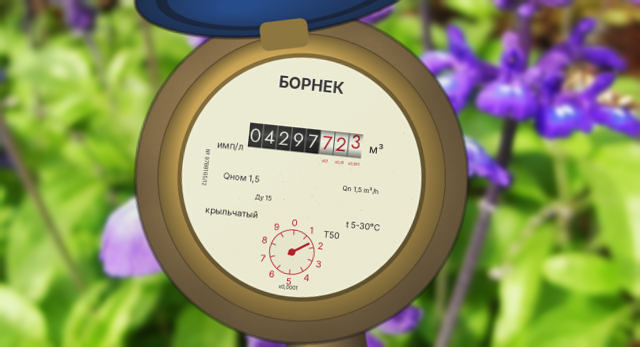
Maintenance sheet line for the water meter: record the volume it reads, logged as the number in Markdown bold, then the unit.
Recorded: **4297.7231** m³
